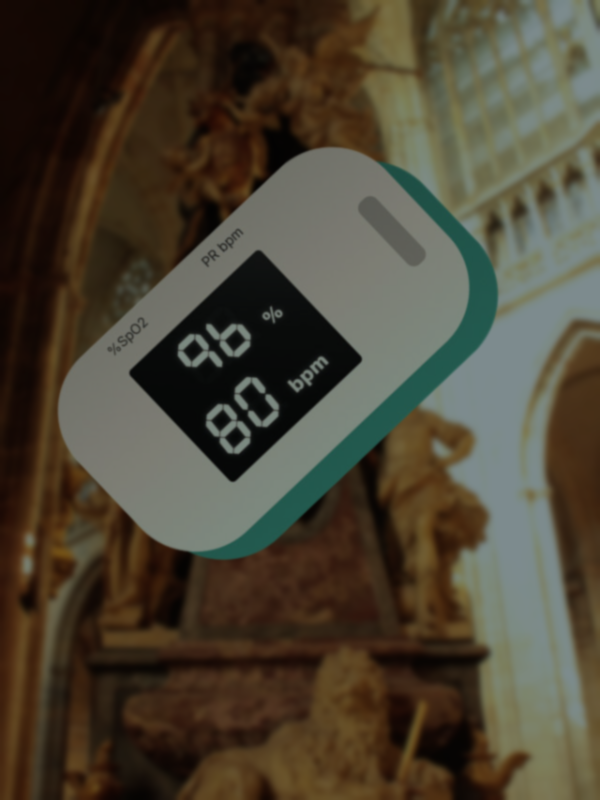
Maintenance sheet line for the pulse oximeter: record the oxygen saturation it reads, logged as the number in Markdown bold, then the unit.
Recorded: **96** %
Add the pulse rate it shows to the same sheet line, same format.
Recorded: **80** bpm
